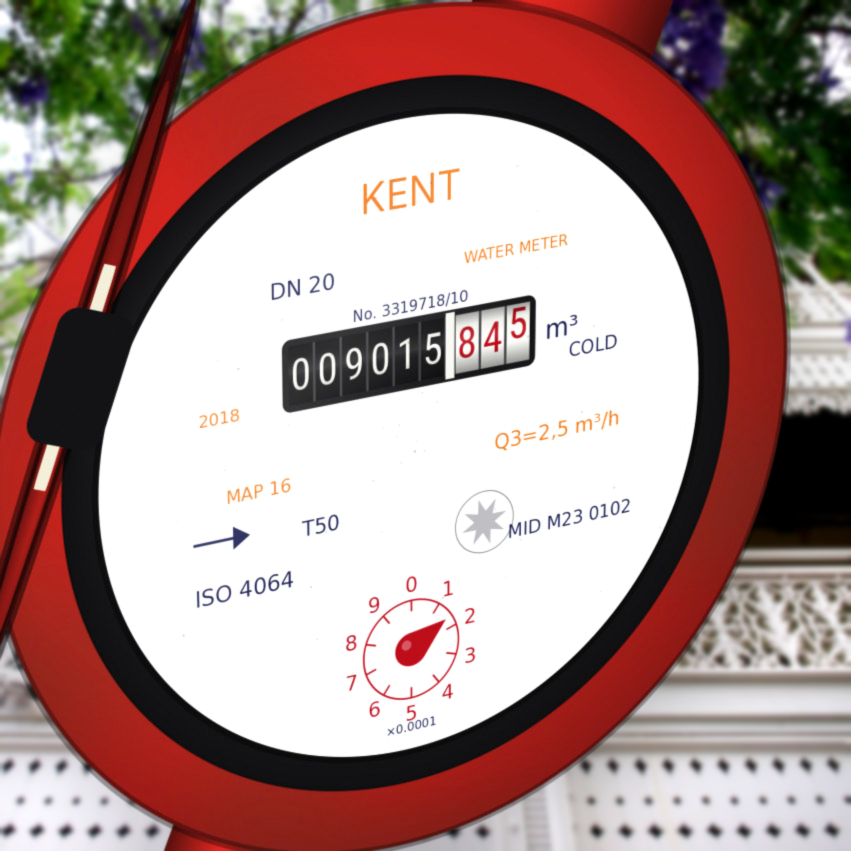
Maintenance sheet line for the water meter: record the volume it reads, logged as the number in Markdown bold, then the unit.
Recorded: **9015.8451** m³
